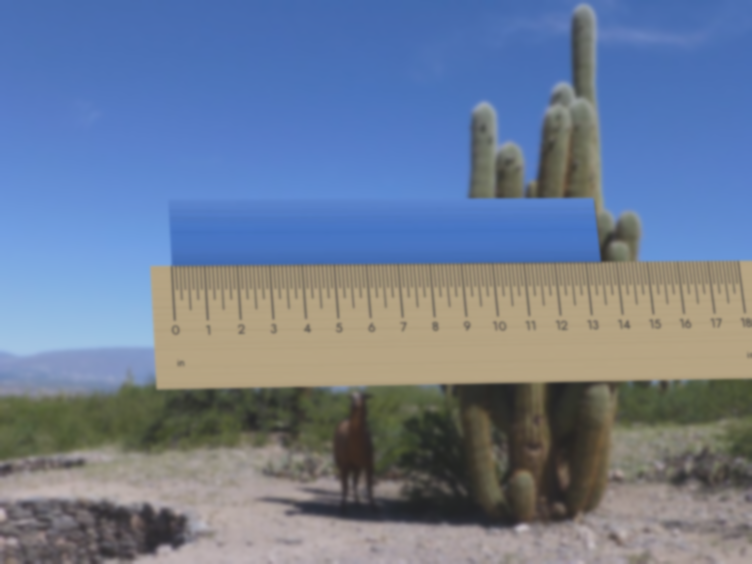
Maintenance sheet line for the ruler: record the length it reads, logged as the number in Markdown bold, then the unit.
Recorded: **13.5** in
